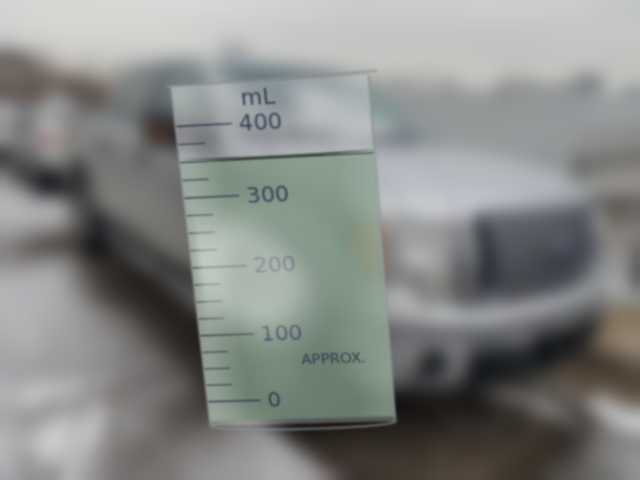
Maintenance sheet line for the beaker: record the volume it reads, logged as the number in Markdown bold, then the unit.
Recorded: **350** mL
